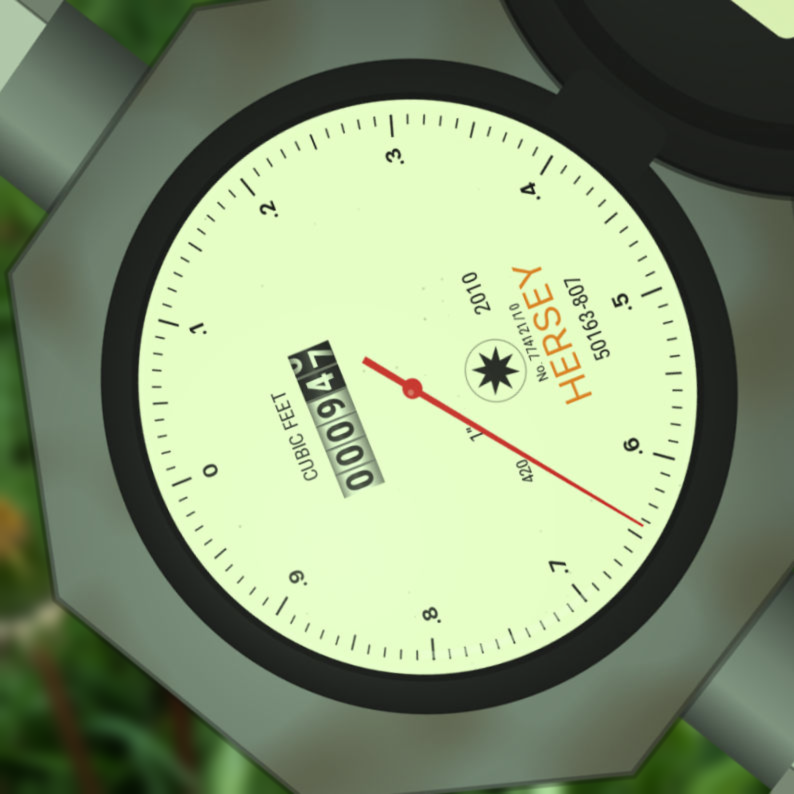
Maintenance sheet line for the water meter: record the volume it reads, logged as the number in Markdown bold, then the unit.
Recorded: **946.64** ft³
